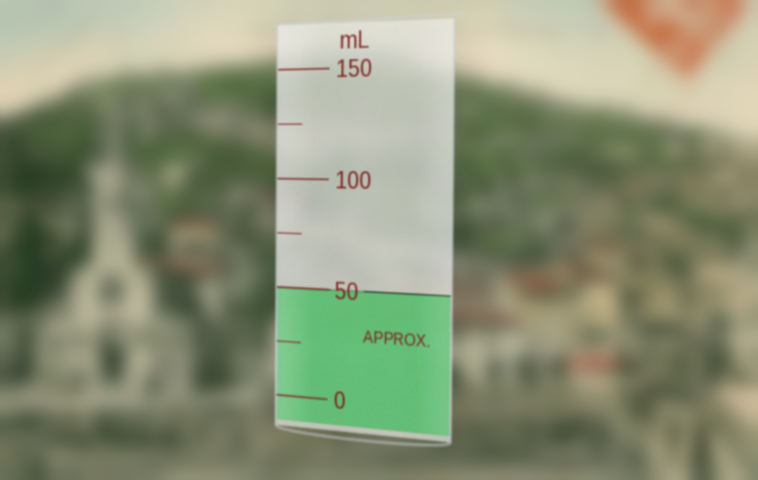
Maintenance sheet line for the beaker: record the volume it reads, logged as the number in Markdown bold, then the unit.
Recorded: **50** mL
